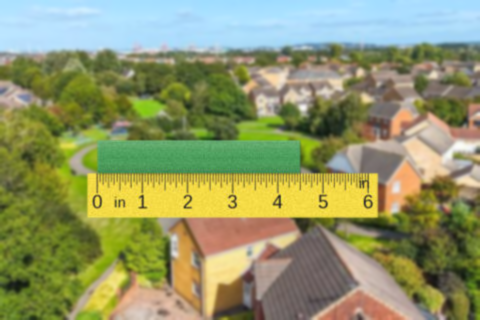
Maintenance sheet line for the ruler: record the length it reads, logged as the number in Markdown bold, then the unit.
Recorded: **4.5** in
